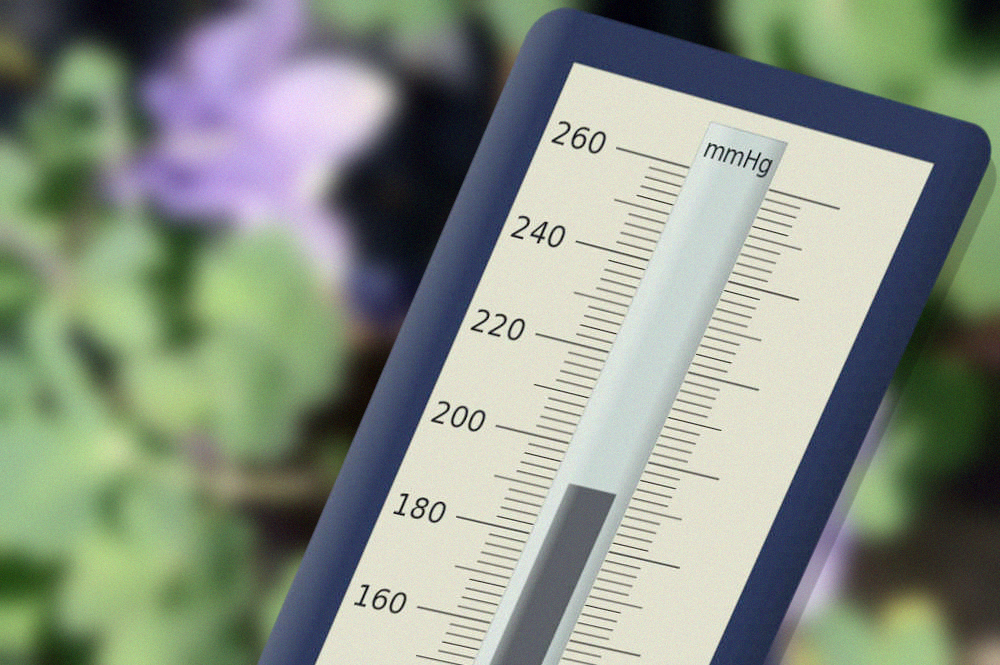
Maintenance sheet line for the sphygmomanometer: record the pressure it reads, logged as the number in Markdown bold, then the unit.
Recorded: **192** mmHg
